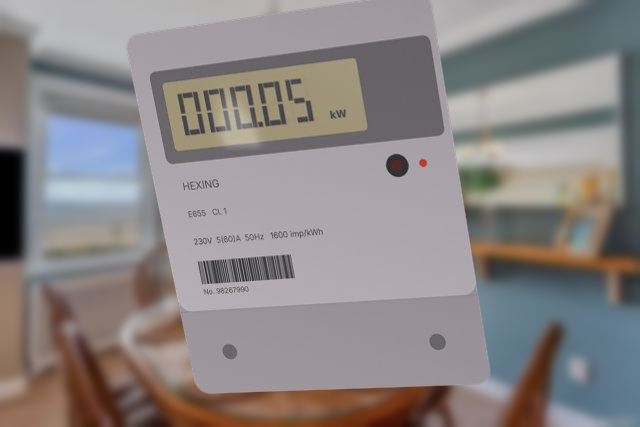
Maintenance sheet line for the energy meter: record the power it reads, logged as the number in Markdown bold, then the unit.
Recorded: **0.05** kW
